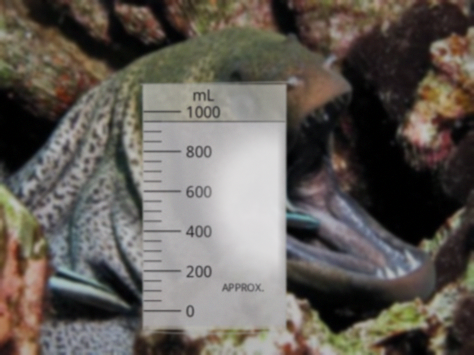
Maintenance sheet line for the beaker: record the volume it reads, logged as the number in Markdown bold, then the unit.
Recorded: **950** mL
